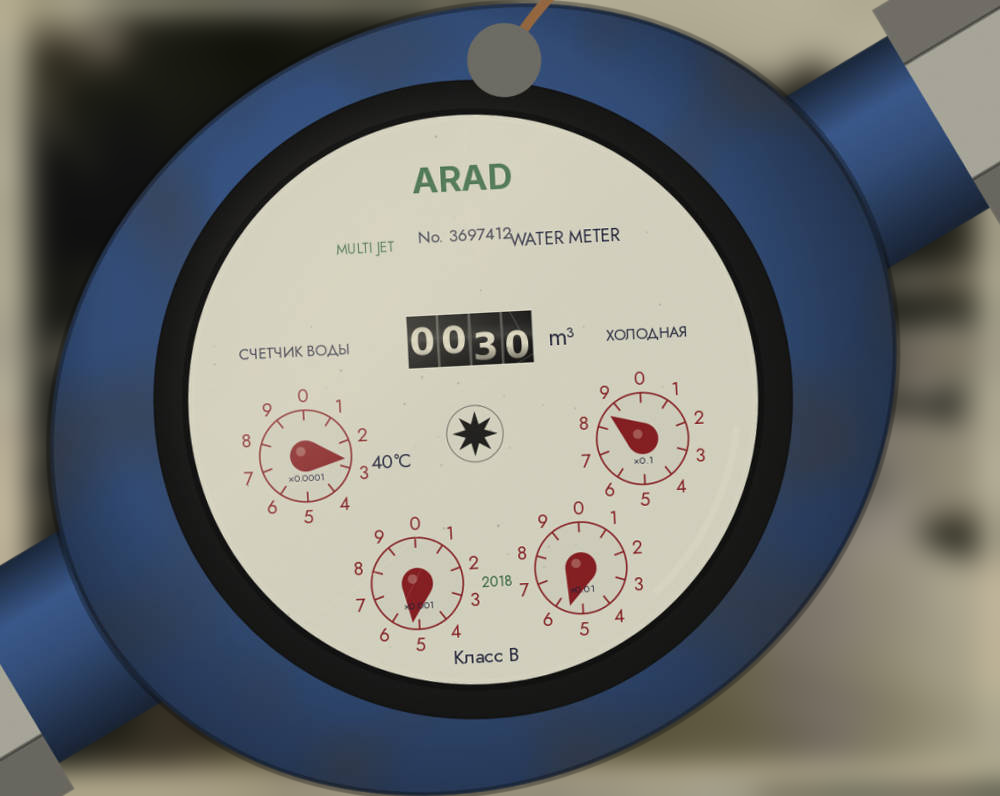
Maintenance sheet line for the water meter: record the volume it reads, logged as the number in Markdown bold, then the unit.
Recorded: **29.8552** m³
